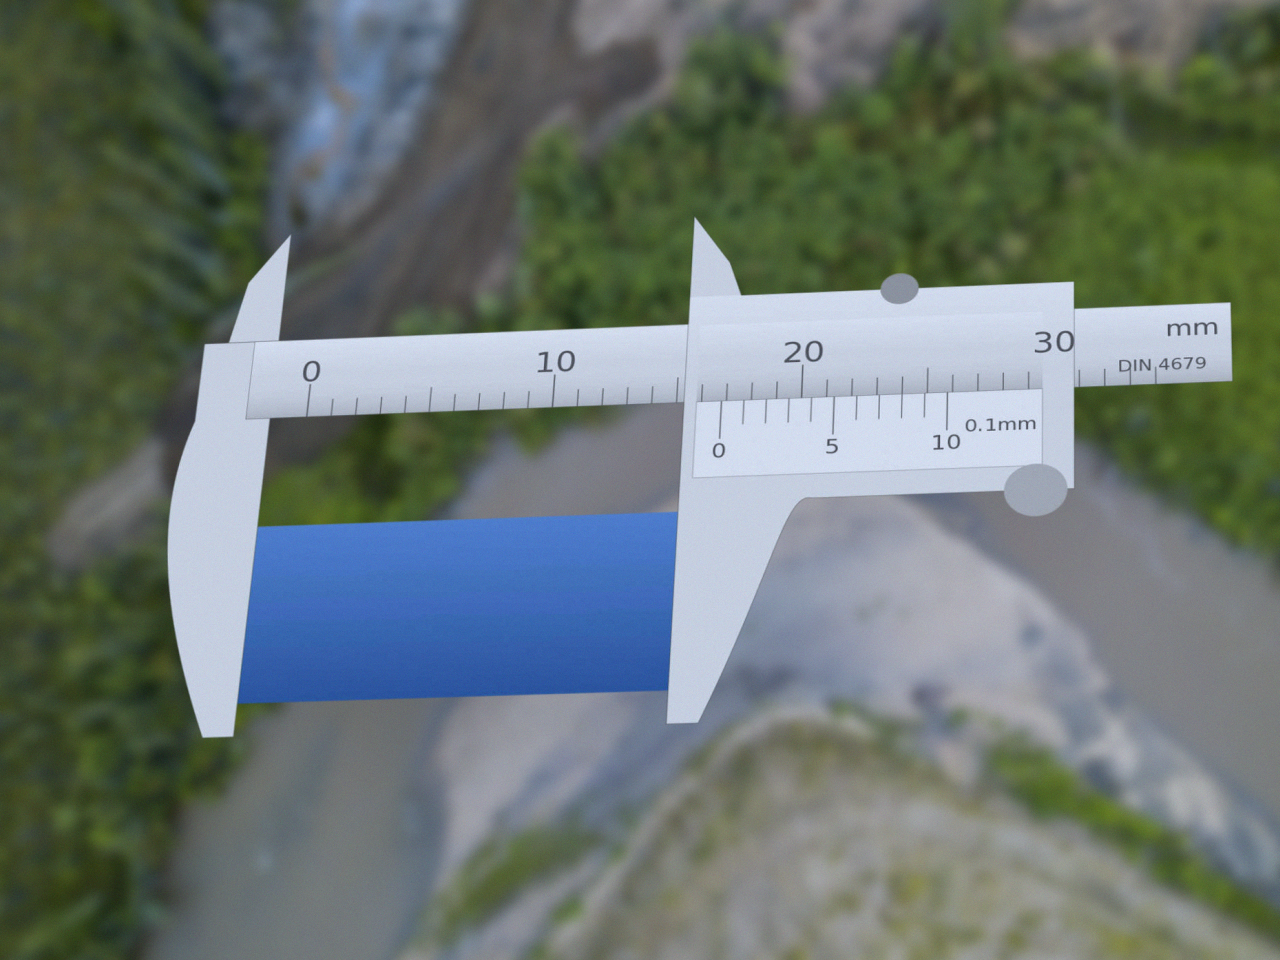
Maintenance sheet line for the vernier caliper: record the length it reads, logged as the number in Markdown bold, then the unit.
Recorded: **16.8** mm
